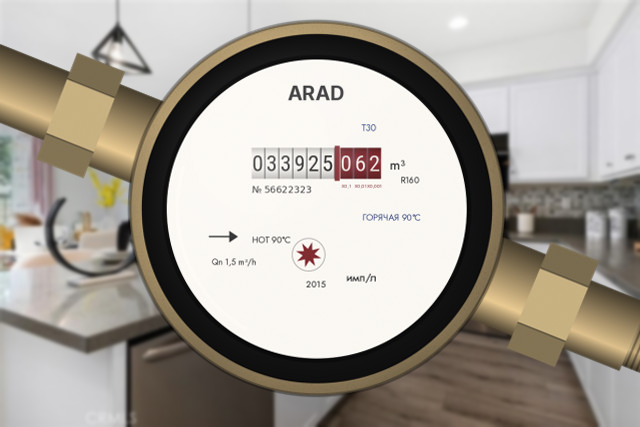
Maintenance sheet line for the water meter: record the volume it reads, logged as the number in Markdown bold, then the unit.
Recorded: **33925.062** m³
